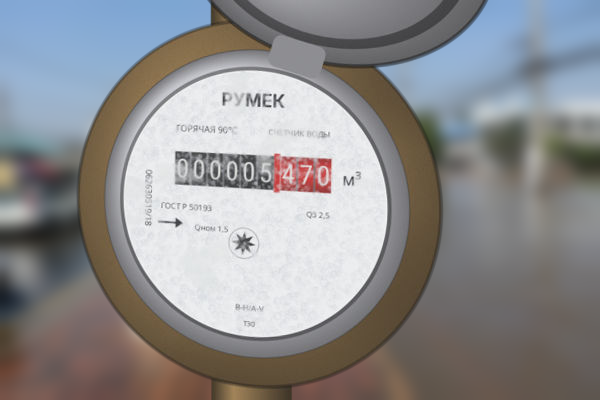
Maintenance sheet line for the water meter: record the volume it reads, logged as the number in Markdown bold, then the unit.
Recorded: **5.470** m³
